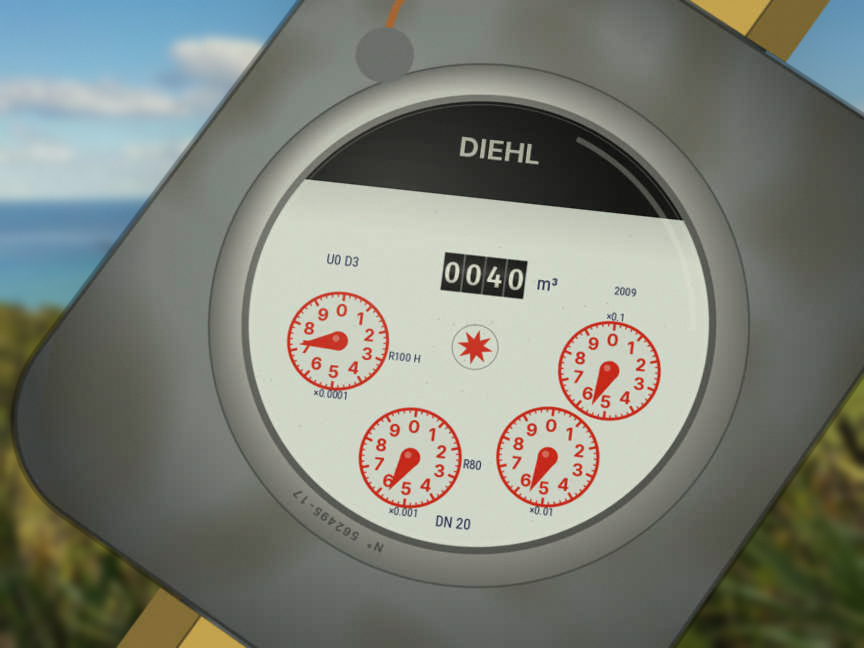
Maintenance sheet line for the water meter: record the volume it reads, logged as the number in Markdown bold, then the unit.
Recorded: **40.5557** m³
